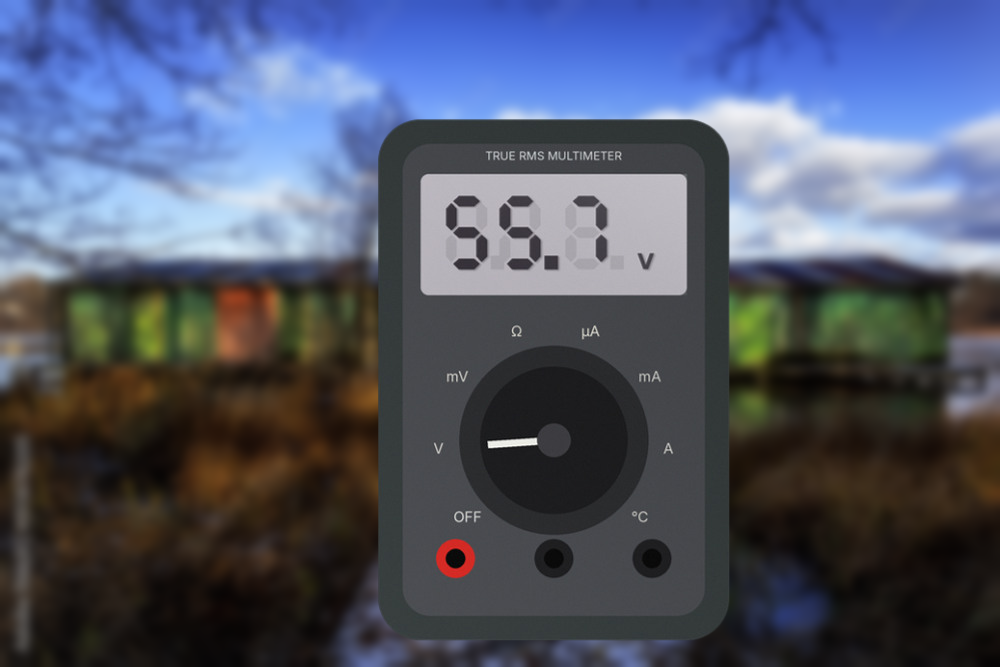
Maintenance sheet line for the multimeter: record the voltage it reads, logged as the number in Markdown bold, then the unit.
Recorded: **55.7** V
